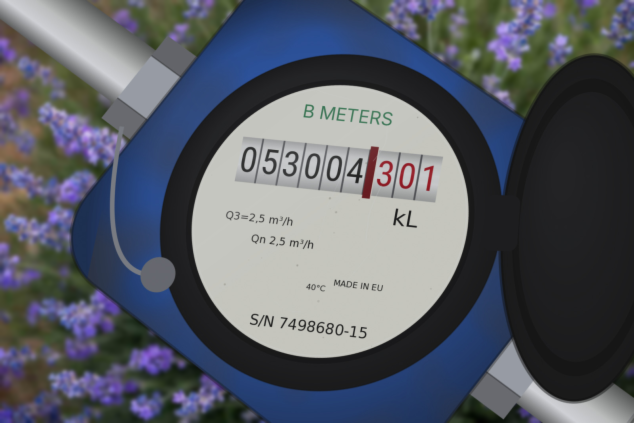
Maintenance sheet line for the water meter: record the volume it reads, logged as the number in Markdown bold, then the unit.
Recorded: **53004.301** kL
